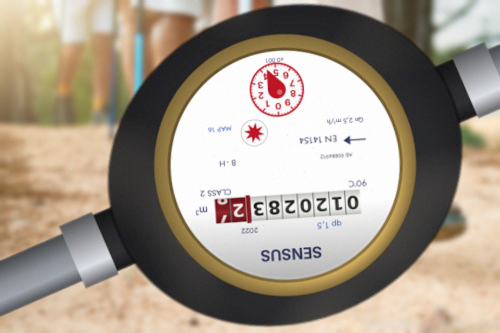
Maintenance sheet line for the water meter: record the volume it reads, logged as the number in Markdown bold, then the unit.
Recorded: **120283.274** m³
